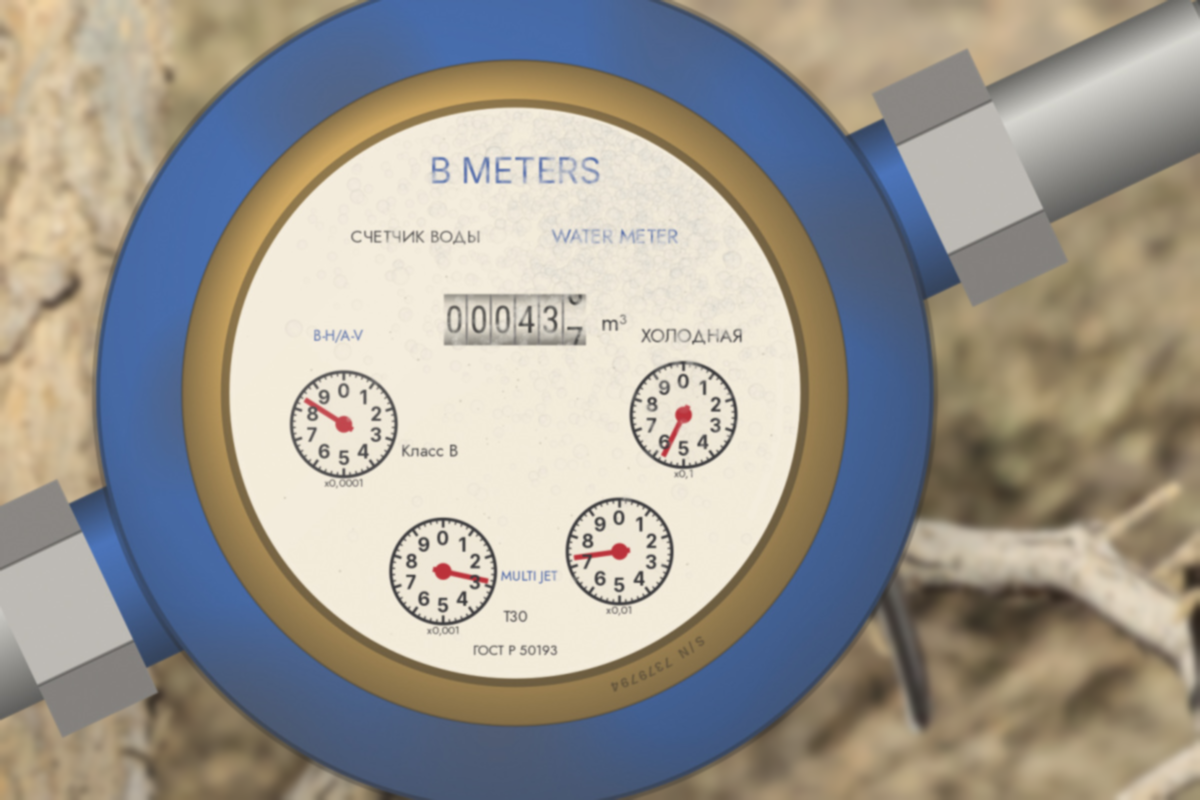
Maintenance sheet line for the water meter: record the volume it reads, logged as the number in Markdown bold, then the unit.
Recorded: **436.5728** m³
